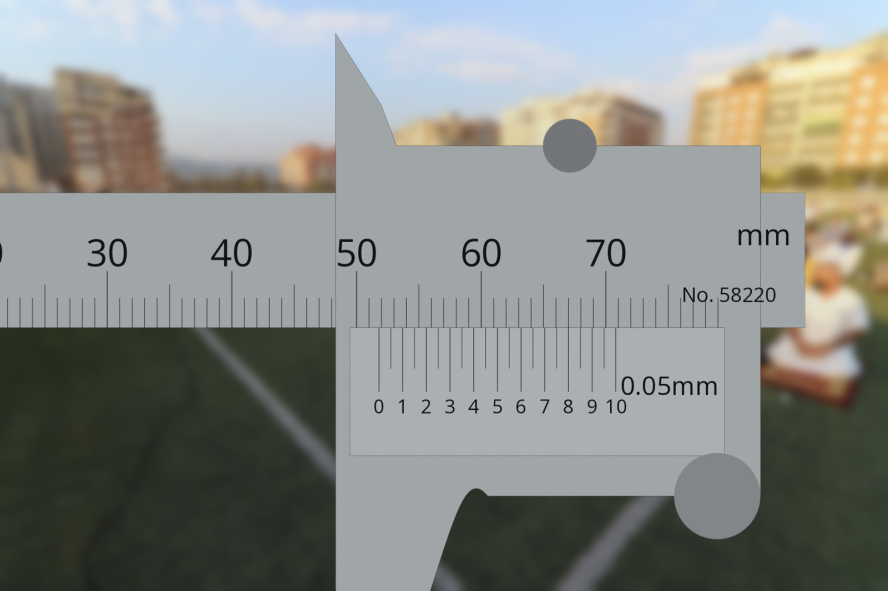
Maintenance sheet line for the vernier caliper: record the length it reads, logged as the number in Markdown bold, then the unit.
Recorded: **51.8** mm
